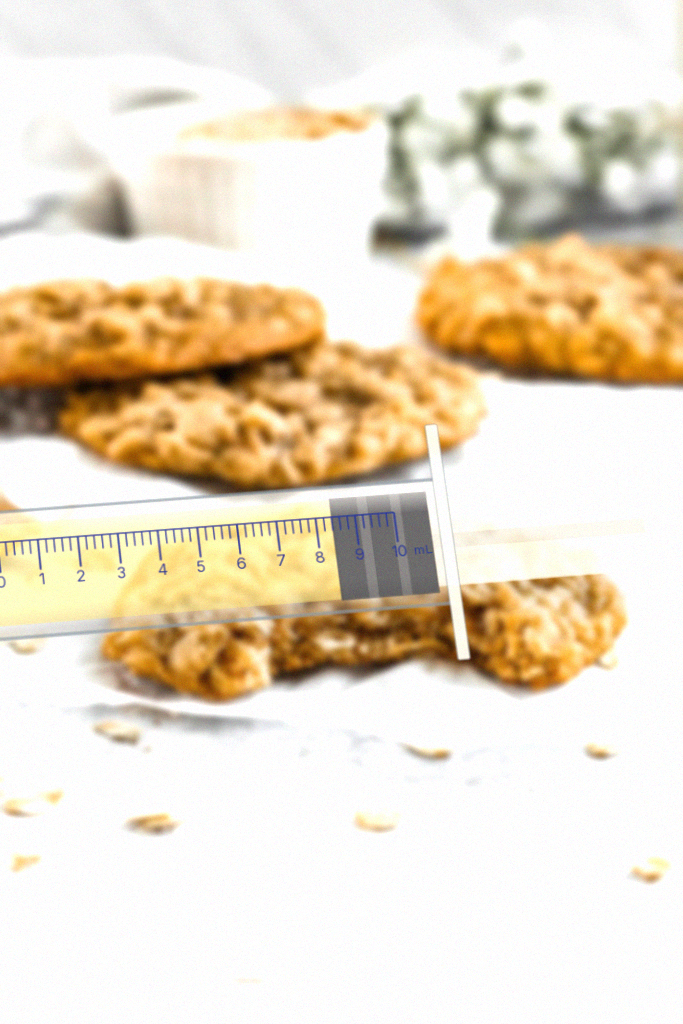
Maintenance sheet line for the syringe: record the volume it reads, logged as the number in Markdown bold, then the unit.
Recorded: **8.4** mL
